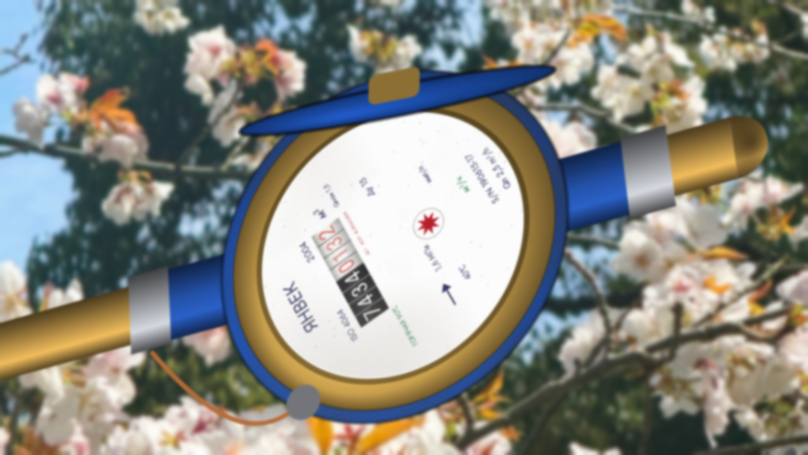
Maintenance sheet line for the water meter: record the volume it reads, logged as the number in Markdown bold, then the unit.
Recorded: **7434.0132** m³
